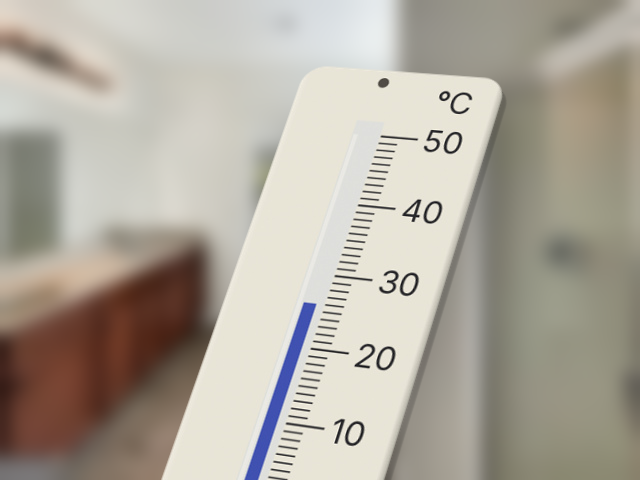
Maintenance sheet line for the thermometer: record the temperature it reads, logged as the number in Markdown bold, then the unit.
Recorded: **26** °C
